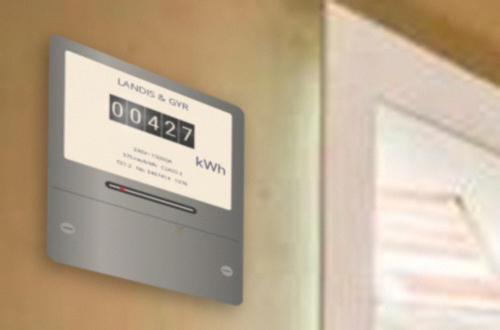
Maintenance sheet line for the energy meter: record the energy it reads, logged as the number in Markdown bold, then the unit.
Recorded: **427** kWh
